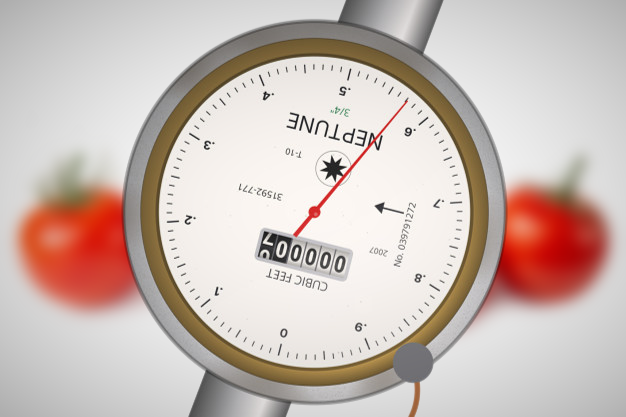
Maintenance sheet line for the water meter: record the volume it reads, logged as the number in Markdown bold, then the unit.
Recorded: **6.57** ft³
